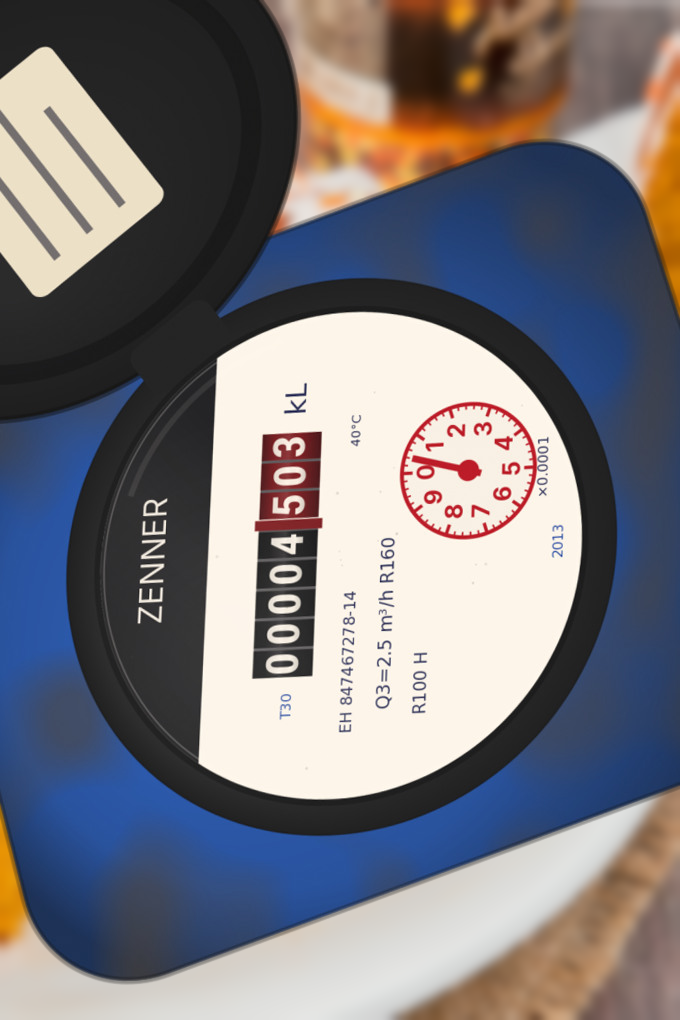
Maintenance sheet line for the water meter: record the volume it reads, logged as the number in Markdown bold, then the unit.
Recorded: **4.5030** kL
